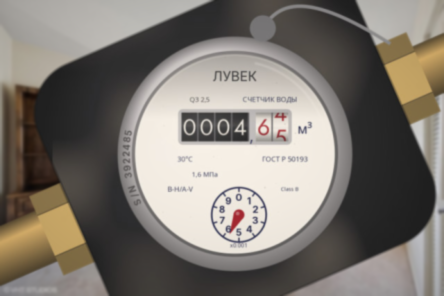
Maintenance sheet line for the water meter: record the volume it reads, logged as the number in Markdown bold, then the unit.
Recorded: **4.645** m³
